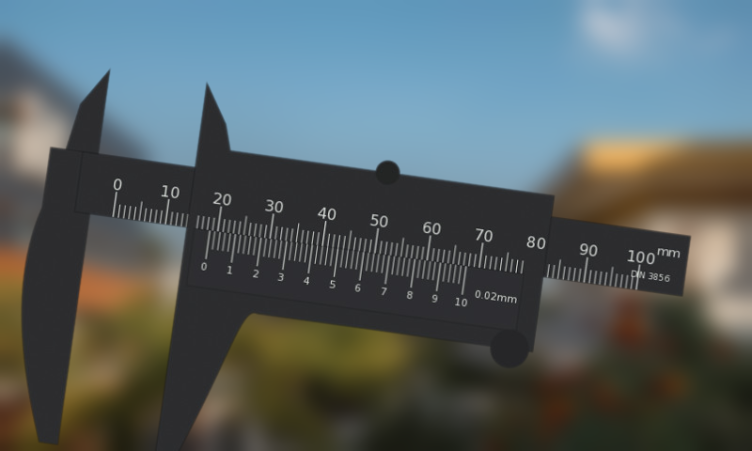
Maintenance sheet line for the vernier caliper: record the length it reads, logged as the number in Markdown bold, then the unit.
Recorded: **18.5** mm
